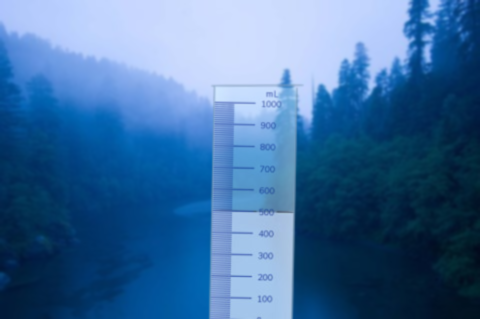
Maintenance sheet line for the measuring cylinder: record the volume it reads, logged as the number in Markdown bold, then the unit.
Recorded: **500** mL
